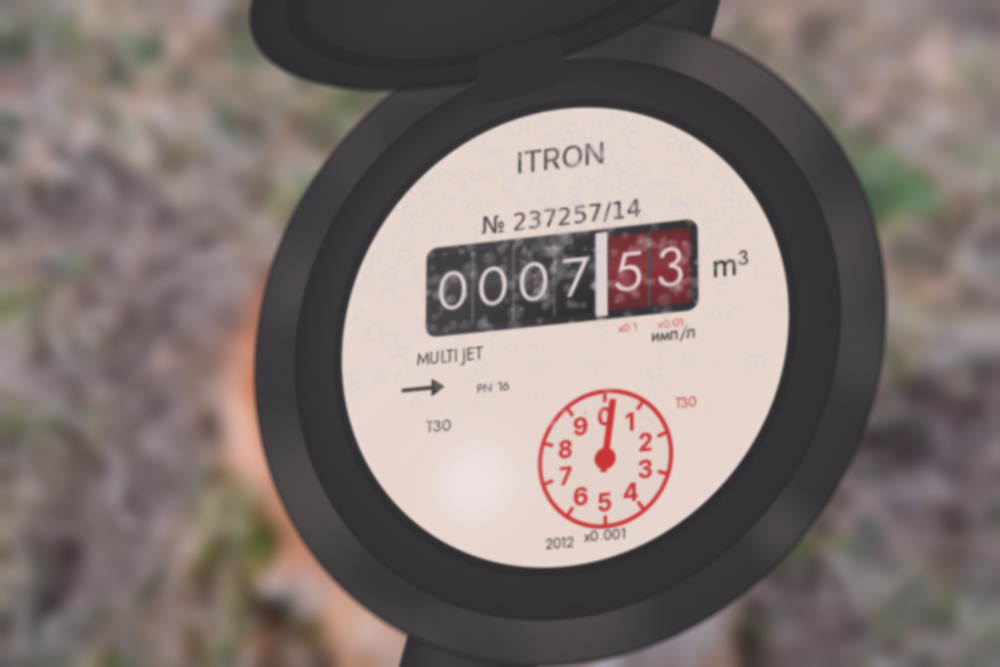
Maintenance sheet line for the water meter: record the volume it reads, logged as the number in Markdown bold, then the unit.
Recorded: **7.530** m³
